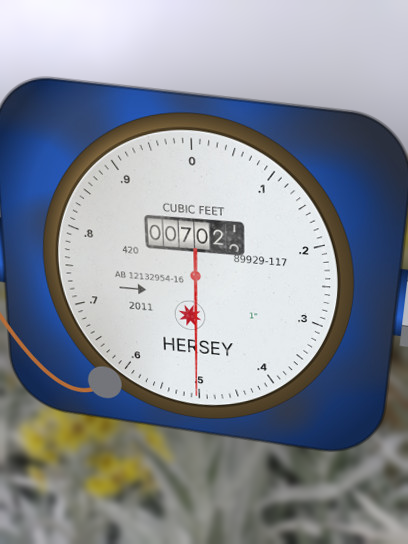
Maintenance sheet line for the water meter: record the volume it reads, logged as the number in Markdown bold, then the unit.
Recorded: **7021.50** ft³
